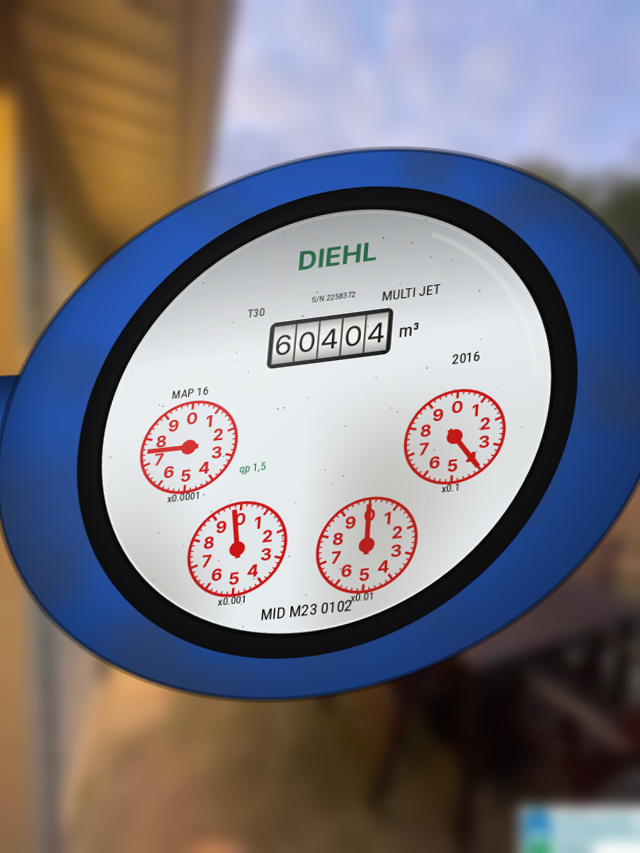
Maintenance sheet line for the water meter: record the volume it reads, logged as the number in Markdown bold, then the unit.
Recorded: **60404.3997** m³
